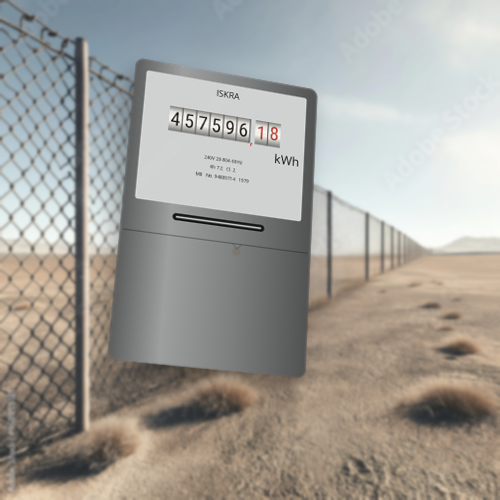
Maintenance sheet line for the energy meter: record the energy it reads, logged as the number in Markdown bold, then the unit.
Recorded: **457596.18** kWh
